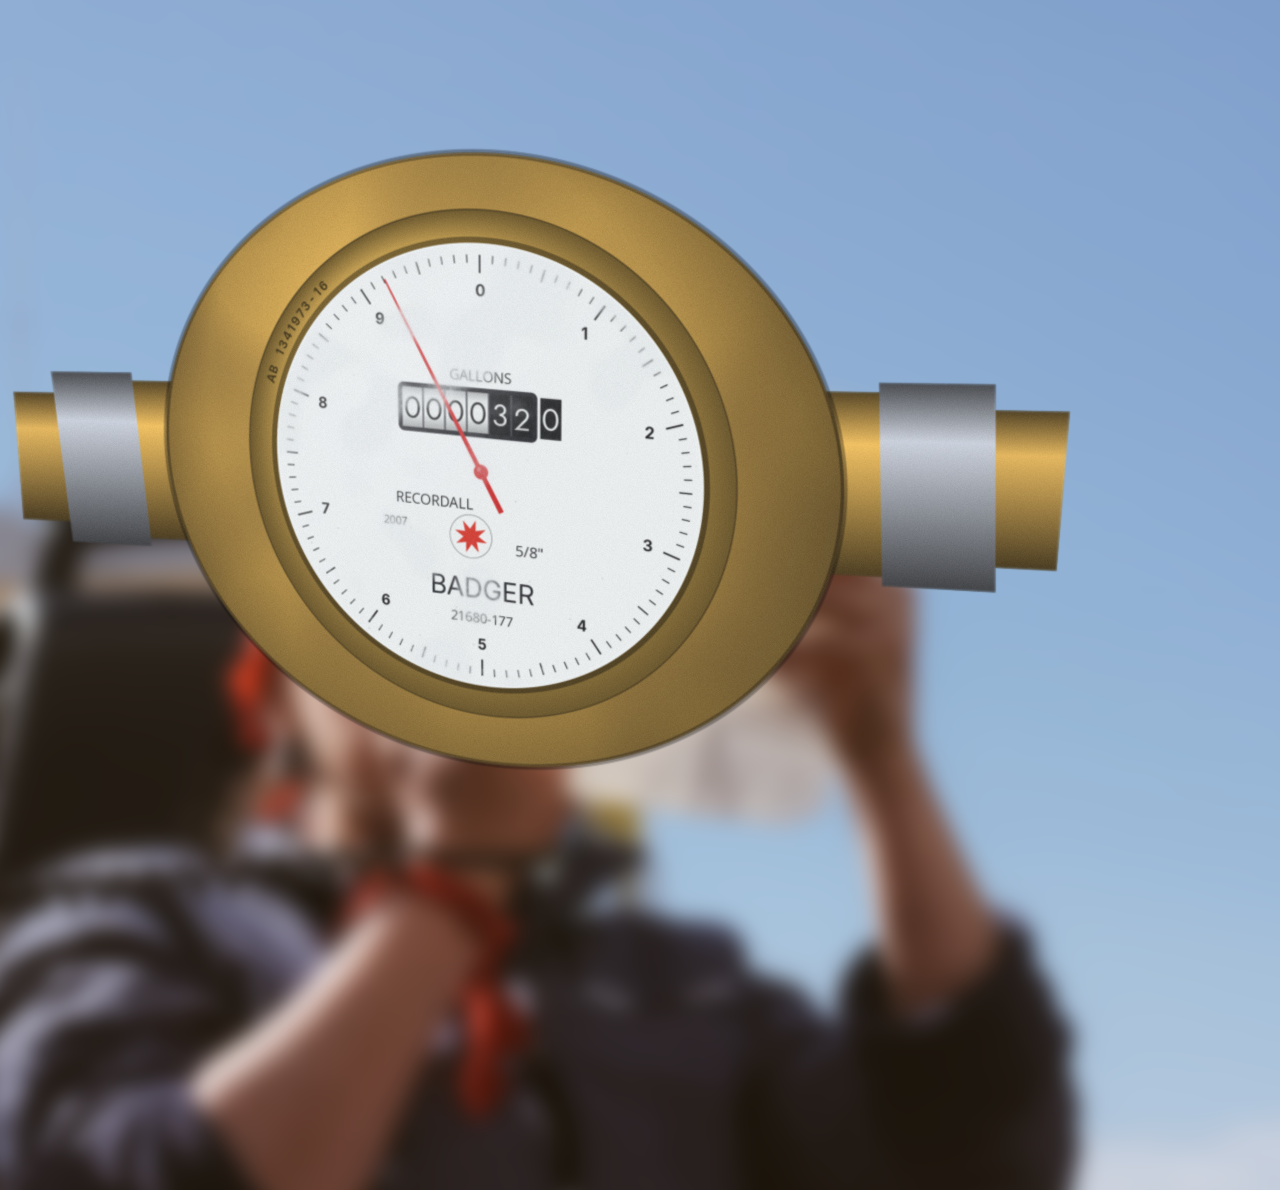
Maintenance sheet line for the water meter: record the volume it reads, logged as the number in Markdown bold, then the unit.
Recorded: **319.2** gal
